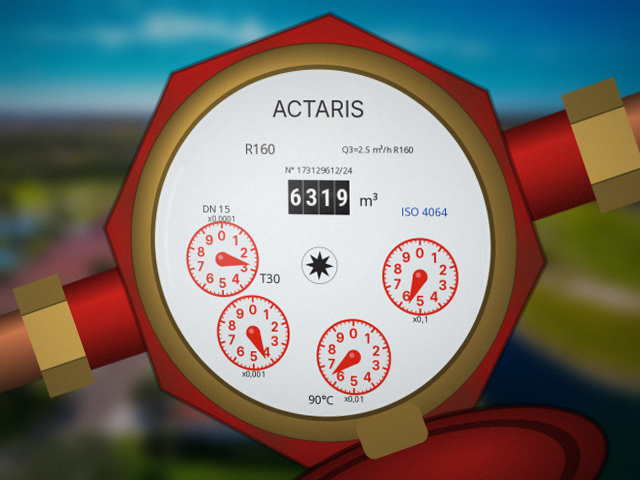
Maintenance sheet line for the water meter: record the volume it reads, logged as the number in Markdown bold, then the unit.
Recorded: **6319.5642** m³
